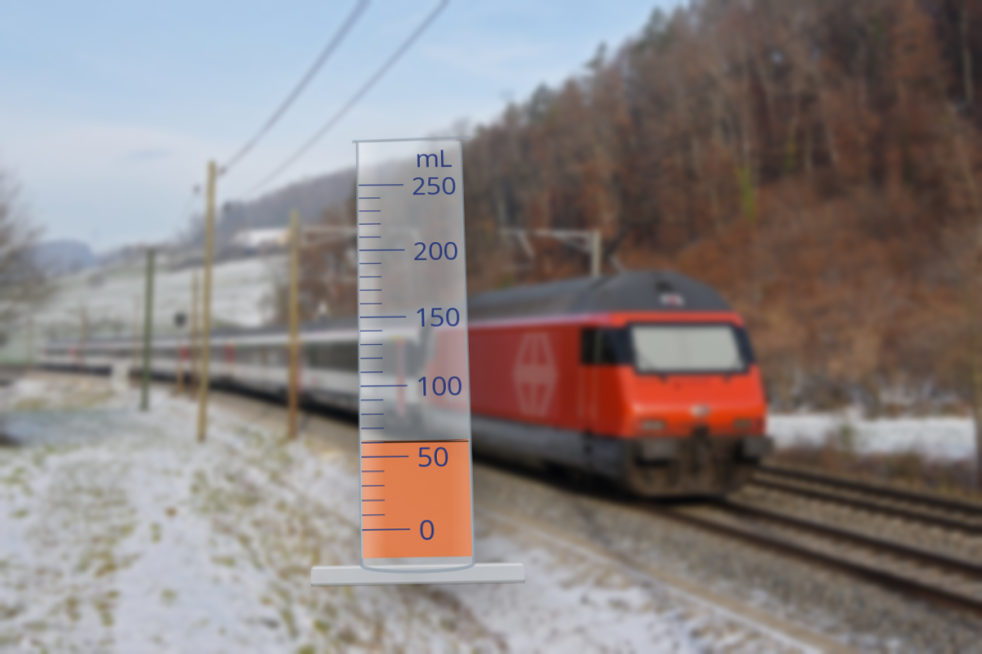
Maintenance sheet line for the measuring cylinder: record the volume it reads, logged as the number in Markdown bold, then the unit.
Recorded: **60** mL
